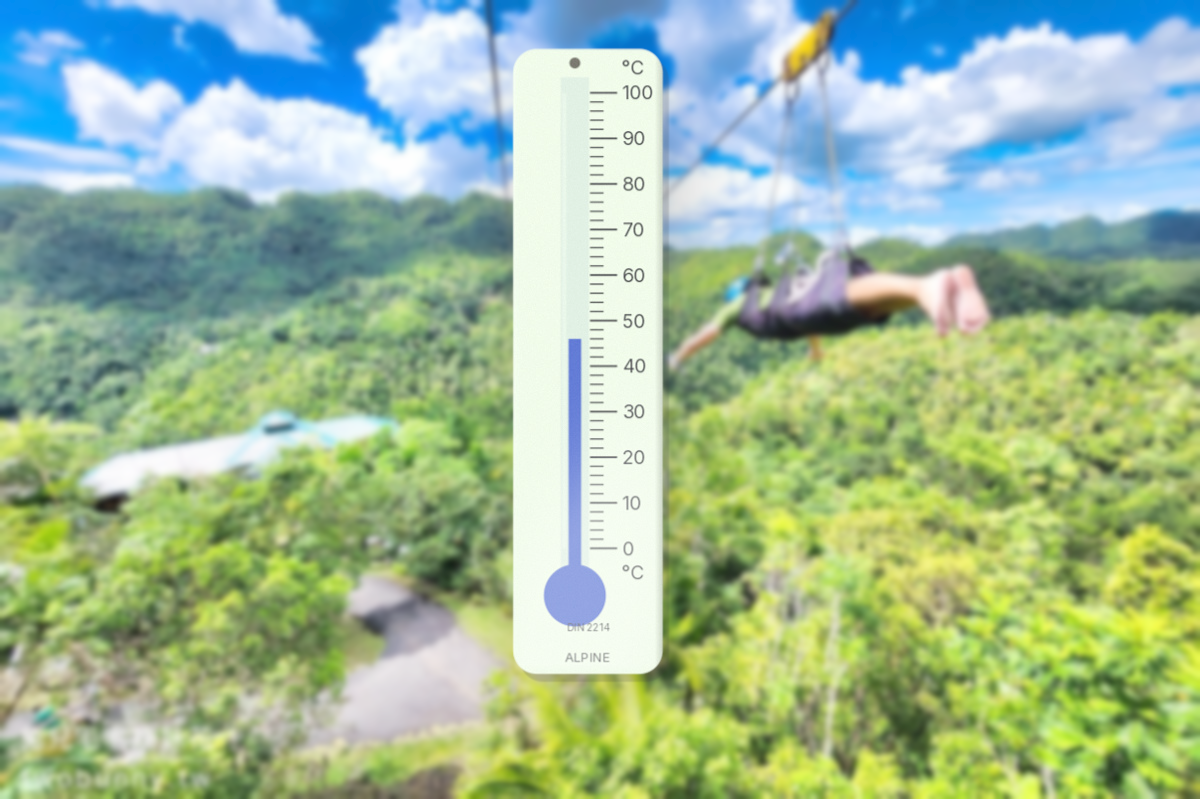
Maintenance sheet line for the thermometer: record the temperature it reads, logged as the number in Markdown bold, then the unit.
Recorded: **46** °C
